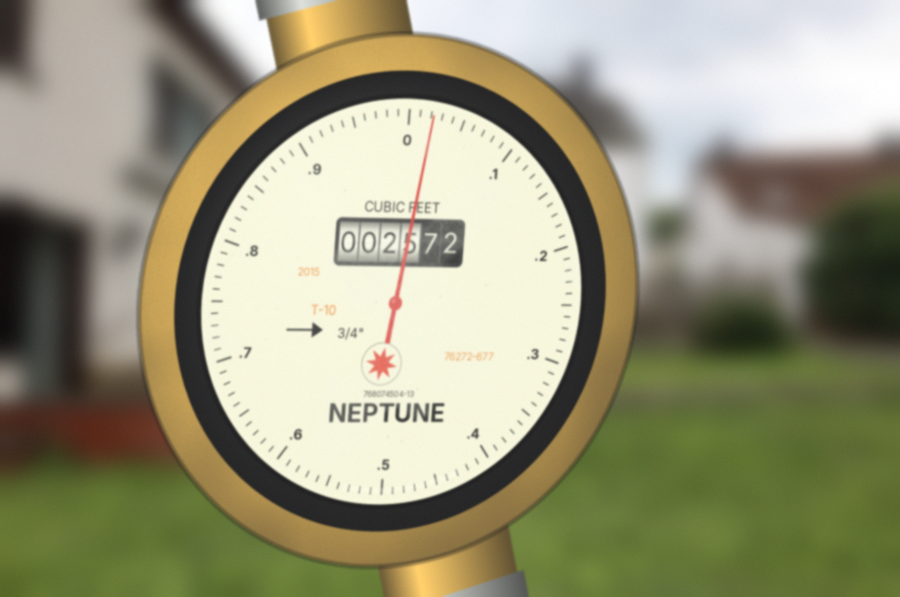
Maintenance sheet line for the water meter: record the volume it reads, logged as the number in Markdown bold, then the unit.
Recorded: **2572.02** ft³
